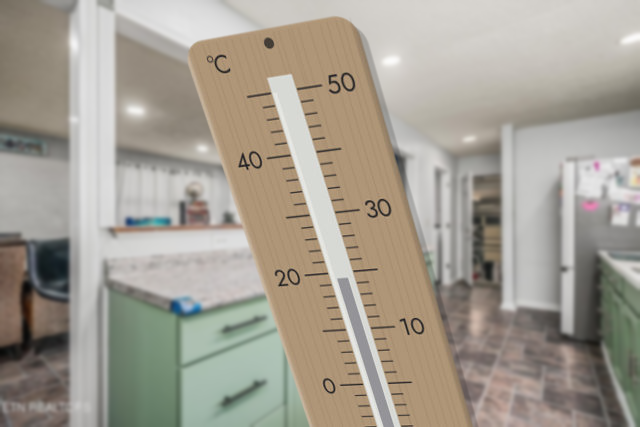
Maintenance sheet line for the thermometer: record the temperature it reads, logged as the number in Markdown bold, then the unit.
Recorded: **19** °C
